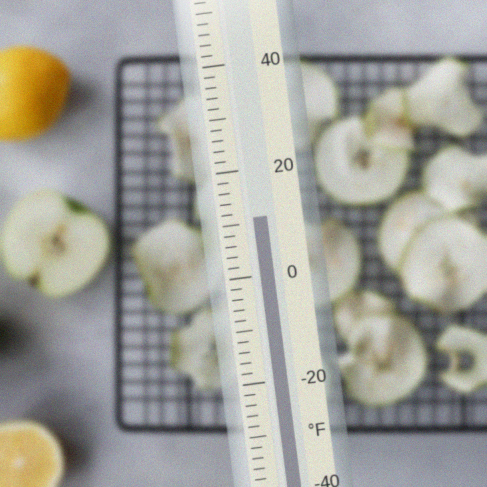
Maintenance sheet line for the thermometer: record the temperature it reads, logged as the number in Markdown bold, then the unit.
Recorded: **11** °F
